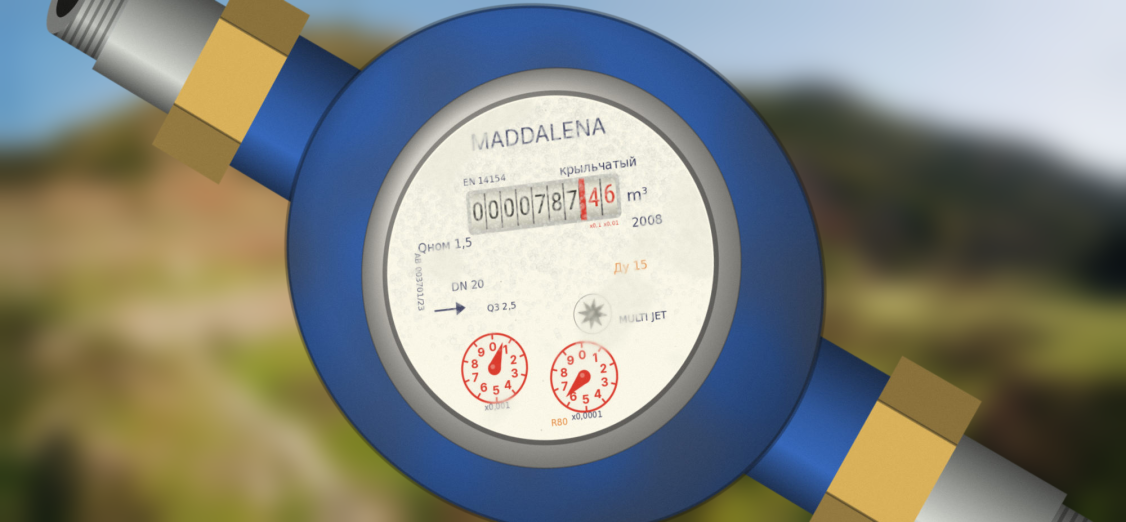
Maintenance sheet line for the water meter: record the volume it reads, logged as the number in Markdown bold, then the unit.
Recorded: **787.4606** m³
